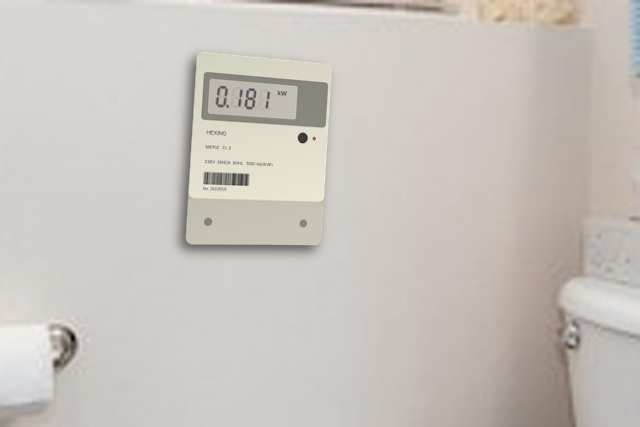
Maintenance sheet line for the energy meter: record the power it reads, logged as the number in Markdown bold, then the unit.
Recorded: **0.181** kW
